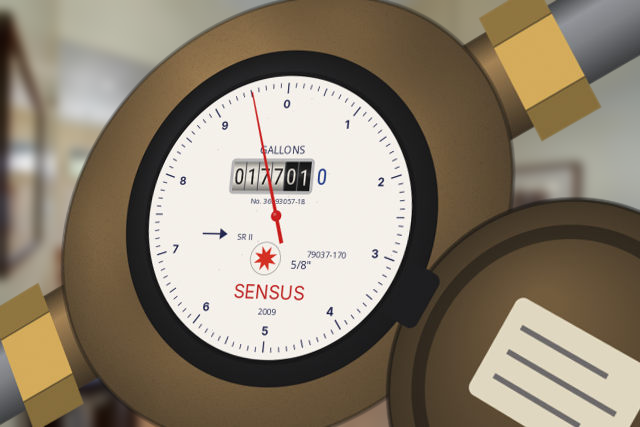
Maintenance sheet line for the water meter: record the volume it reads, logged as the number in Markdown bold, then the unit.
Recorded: **177009.5** gal
